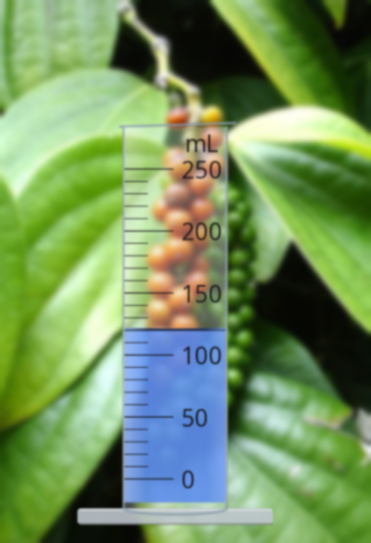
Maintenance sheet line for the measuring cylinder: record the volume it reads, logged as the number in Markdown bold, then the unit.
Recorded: **120** mL
